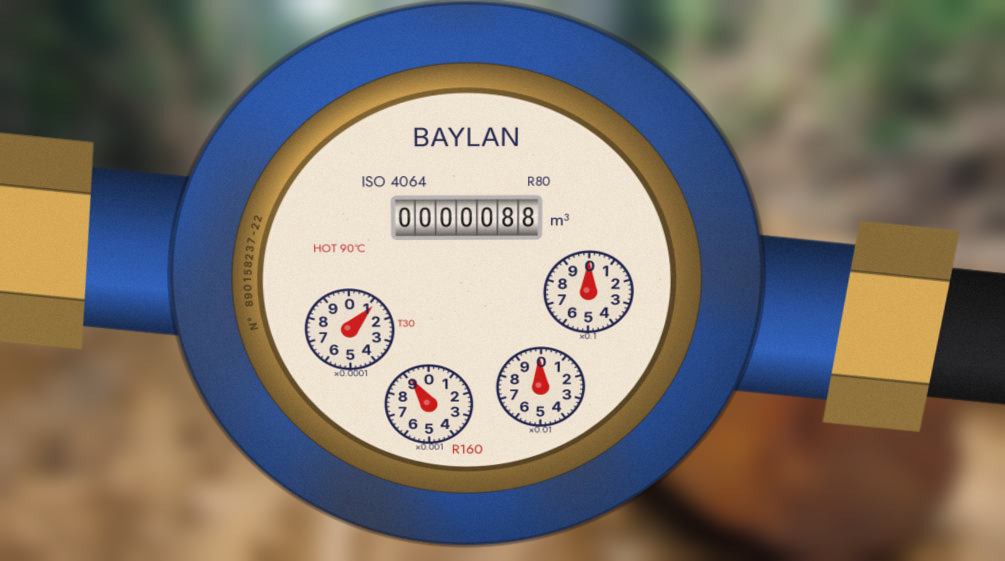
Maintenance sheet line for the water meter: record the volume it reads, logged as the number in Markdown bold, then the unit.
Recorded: **87.9991** m³
